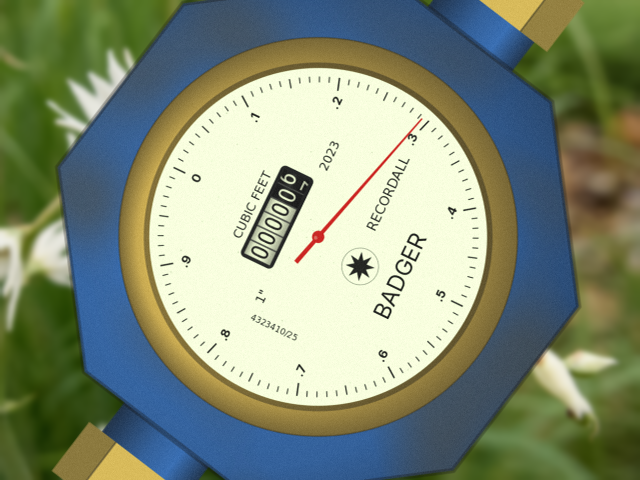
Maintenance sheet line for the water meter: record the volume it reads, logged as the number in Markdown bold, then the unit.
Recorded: **6.29** ft³
